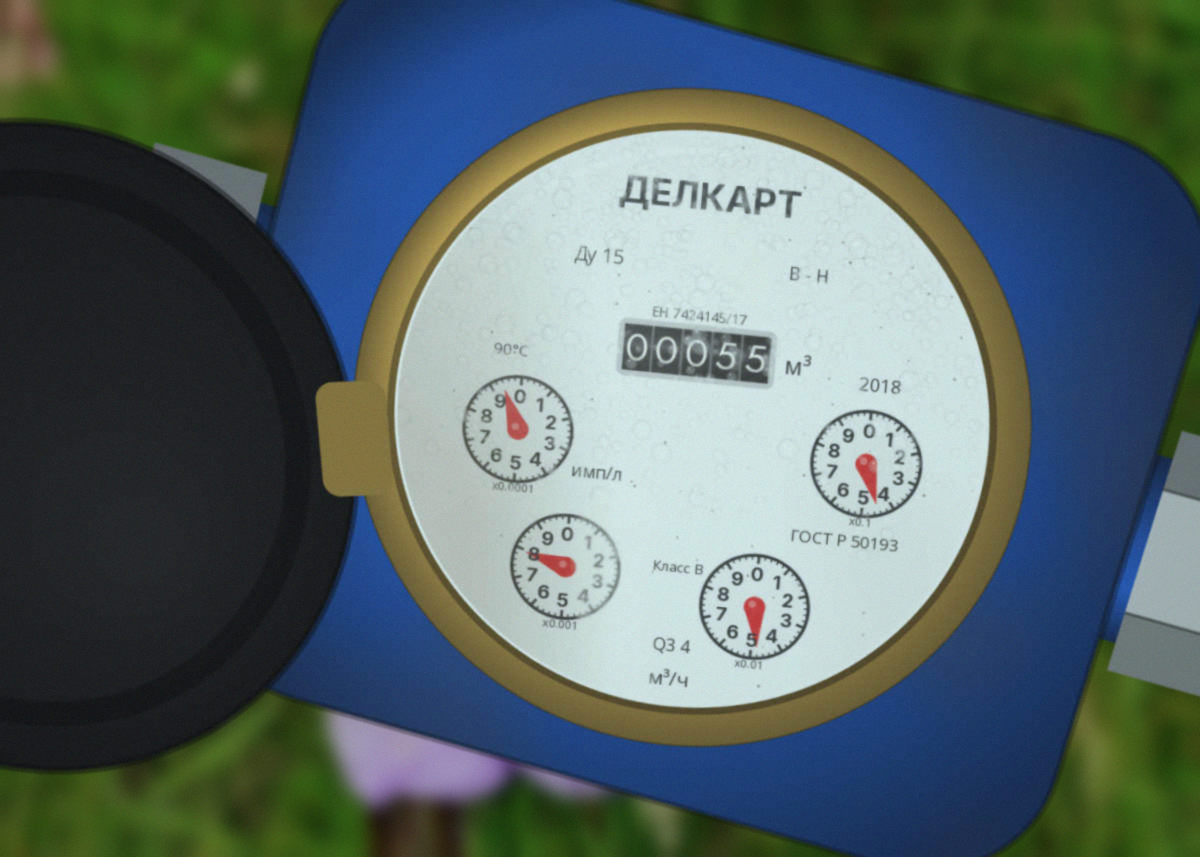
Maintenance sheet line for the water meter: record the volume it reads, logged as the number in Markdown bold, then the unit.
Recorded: **55.4479** m³
